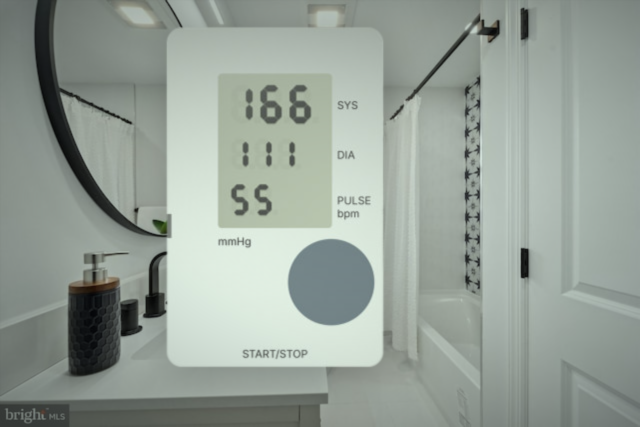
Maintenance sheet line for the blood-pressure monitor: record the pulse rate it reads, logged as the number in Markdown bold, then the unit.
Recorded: **55** bpm
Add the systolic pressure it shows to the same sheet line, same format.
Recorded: **166** mmHg
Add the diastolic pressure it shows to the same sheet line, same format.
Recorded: **111** mmHg
